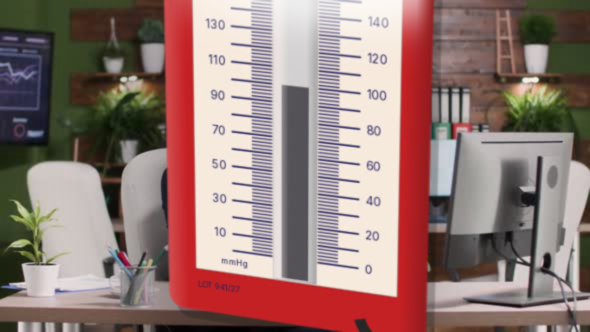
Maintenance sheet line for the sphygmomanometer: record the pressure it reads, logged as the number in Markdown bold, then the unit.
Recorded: **100** mmHg
